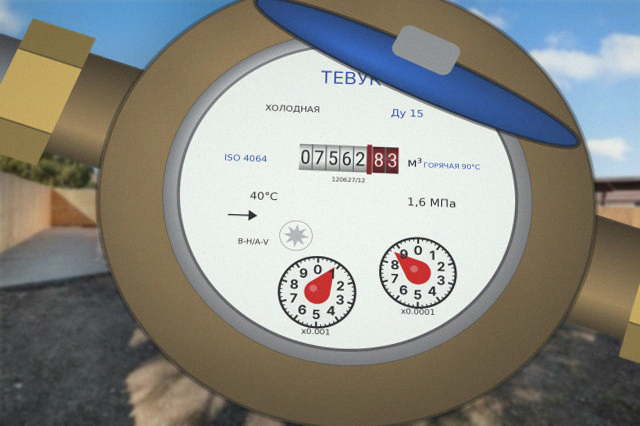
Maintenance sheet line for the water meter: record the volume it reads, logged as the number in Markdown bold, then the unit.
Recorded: **7562.8308** m³
